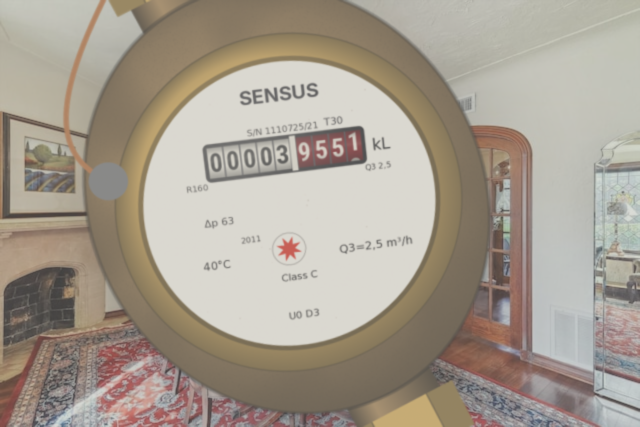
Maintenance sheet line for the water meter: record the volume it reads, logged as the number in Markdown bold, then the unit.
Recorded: **3.9551** kL
